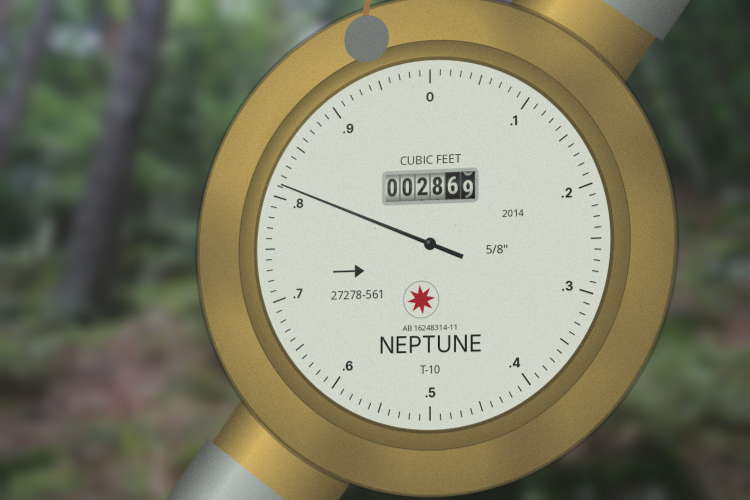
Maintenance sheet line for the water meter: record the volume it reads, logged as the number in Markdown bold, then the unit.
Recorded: **2868.81** ft³
